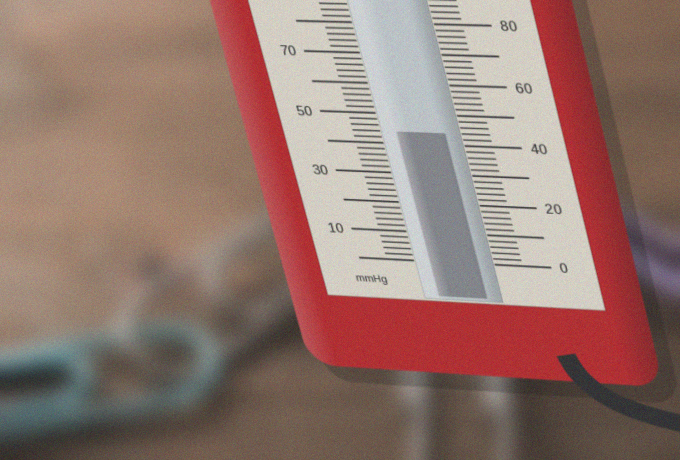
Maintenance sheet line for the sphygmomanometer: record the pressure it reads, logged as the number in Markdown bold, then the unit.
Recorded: **44** mmHg
